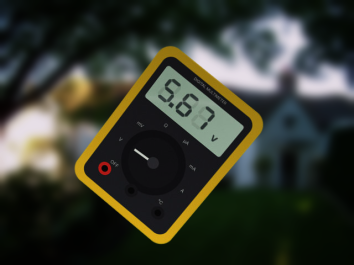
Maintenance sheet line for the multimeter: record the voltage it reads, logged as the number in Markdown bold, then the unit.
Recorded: **5.67** V
